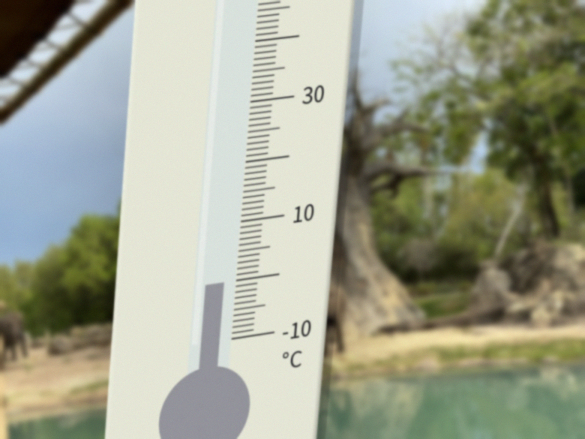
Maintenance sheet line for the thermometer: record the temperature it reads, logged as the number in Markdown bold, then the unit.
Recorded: **0** °C
